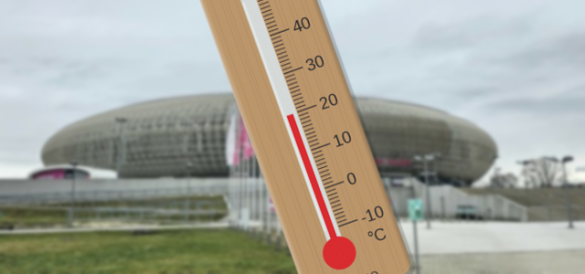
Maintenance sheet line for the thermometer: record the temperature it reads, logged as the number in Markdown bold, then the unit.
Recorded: **20** °C
